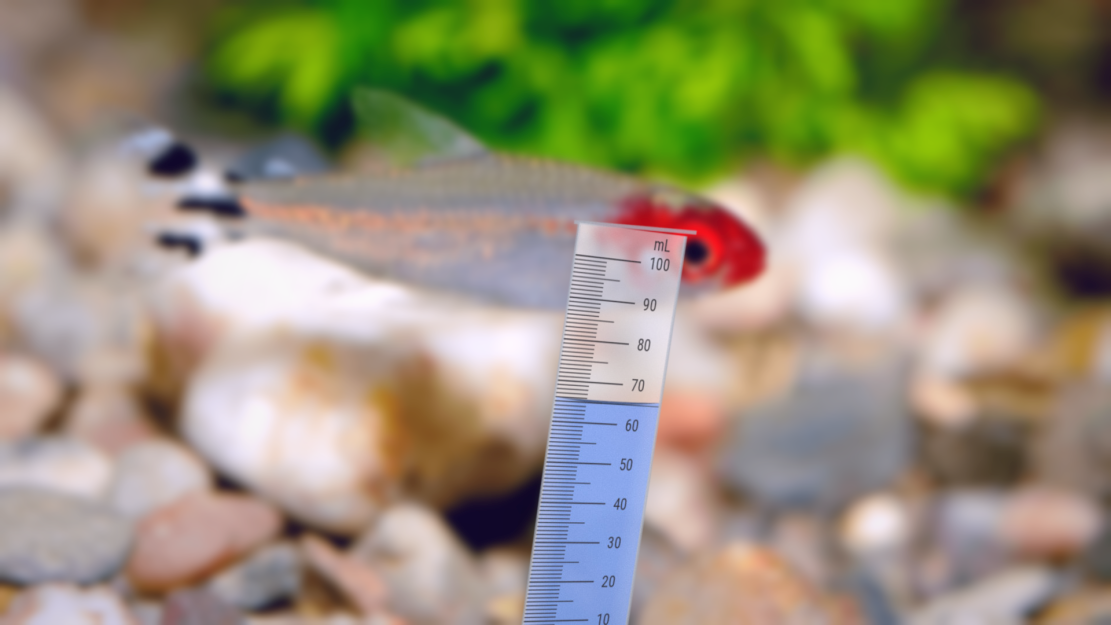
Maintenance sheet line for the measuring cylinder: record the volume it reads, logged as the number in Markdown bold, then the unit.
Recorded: **65** mL
